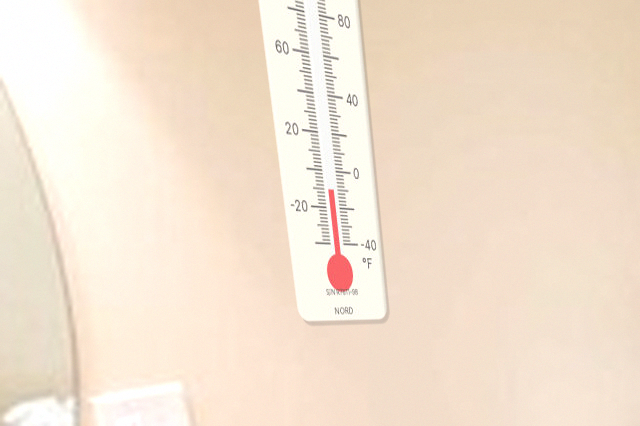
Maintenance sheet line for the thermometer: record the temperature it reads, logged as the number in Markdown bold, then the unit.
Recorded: **-10** °F
